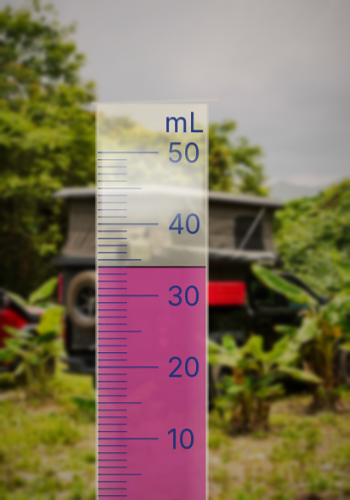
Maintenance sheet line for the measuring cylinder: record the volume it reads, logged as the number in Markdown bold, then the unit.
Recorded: **34** mL
